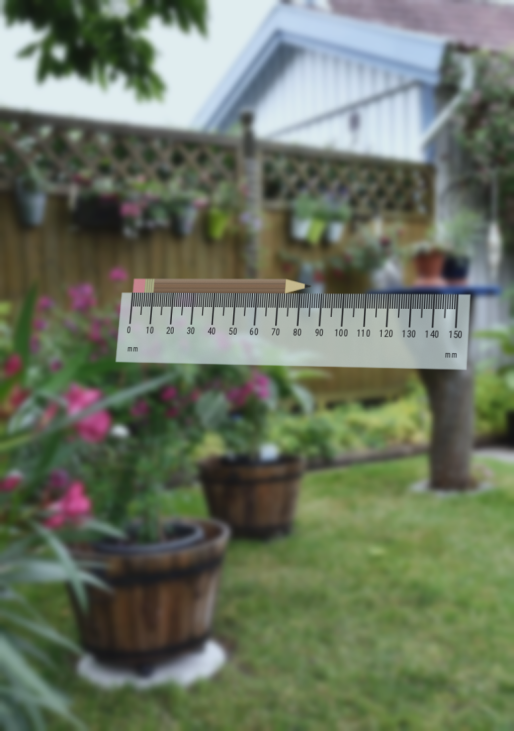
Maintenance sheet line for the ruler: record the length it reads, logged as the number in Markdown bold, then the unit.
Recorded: **85** mm
